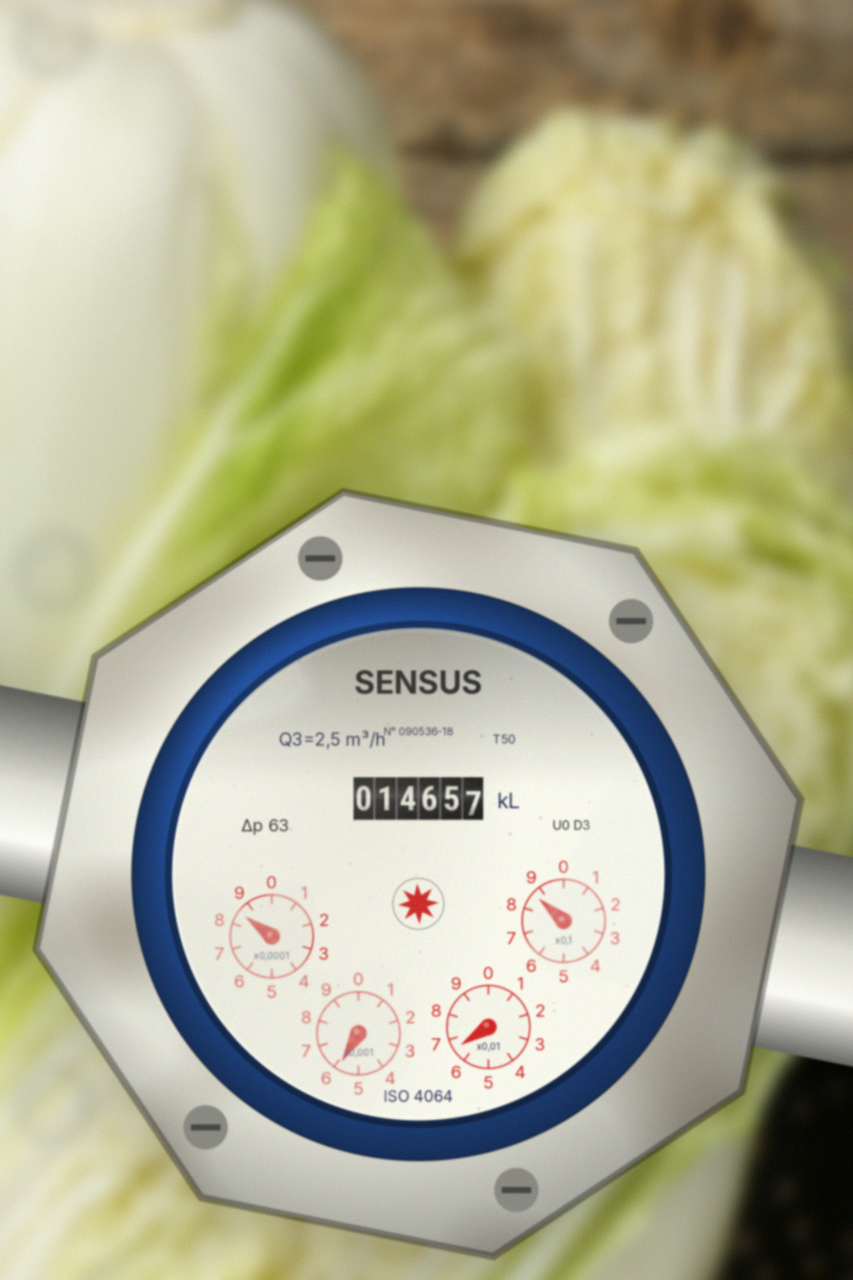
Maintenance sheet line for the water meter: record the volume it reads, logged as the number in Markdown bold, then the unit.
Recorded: **14656.8658** kL
